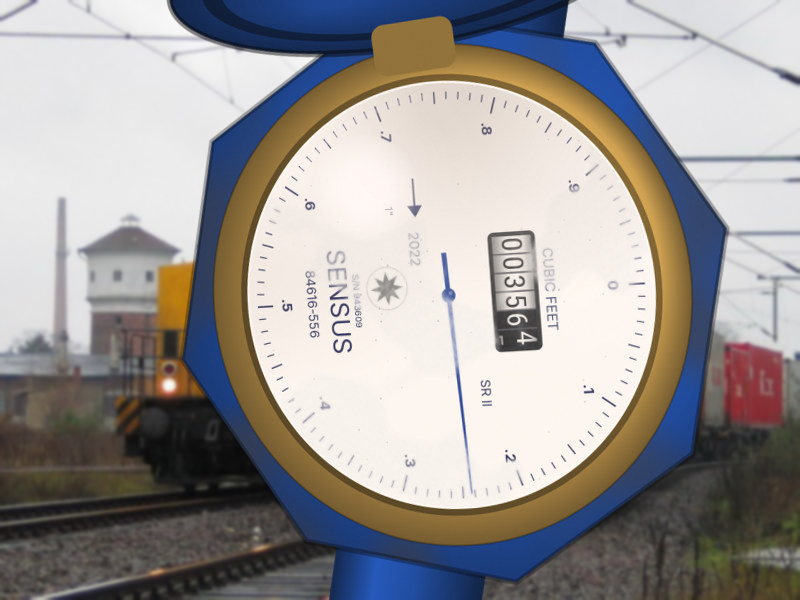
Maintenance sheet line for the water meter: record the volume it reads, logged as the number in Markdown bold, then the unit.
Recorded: **3564.24** ft³
